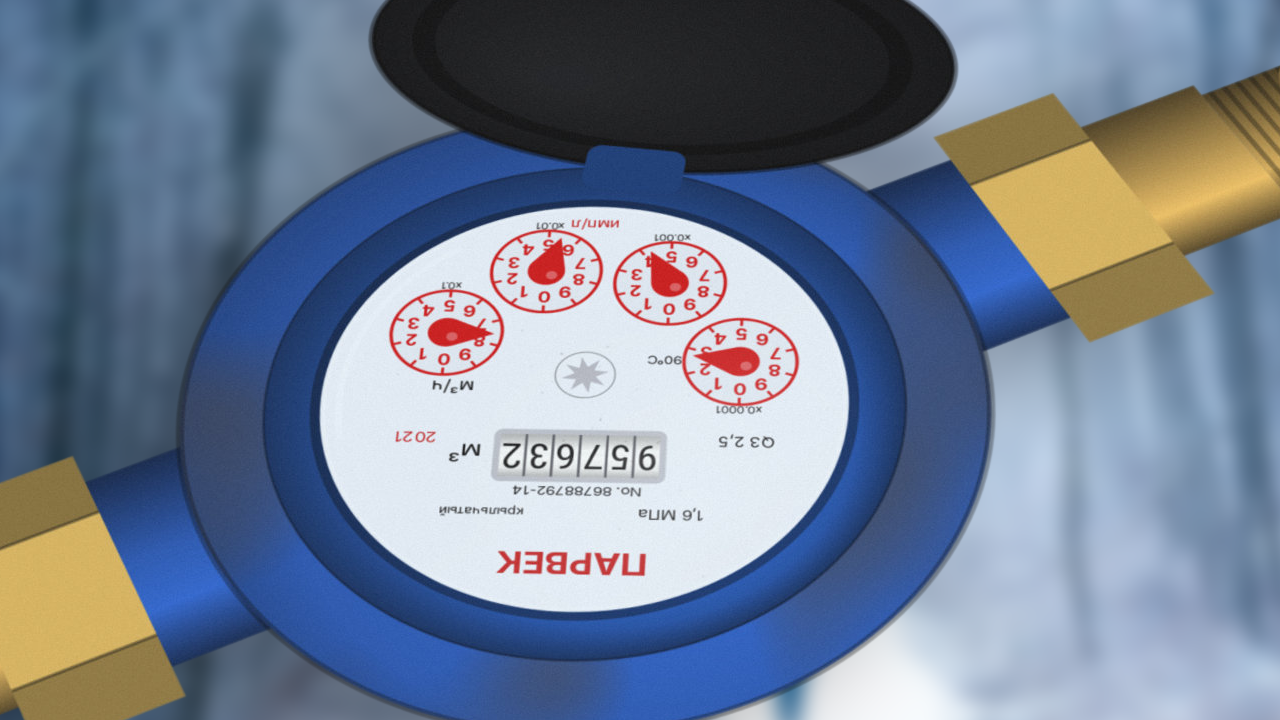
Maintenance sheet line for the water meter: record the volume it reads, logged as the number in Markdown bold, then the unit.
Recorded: **957632.7542** m³
